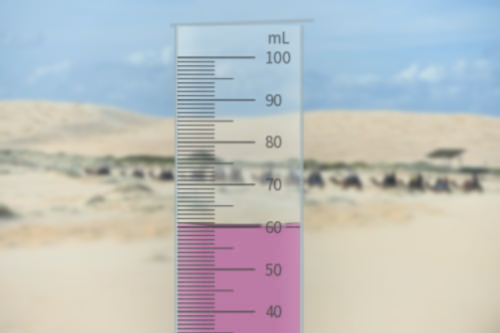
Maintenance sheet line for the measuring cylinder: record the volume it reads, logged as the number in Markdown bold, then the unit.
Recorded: **60** mL
